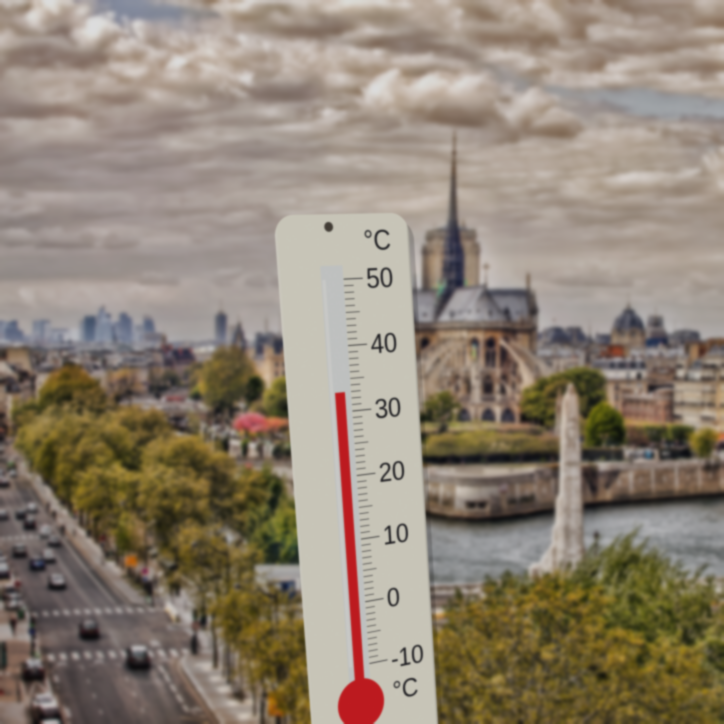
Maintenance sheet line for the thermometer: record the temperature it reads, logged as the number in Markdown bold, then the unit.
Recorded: **33** °C
